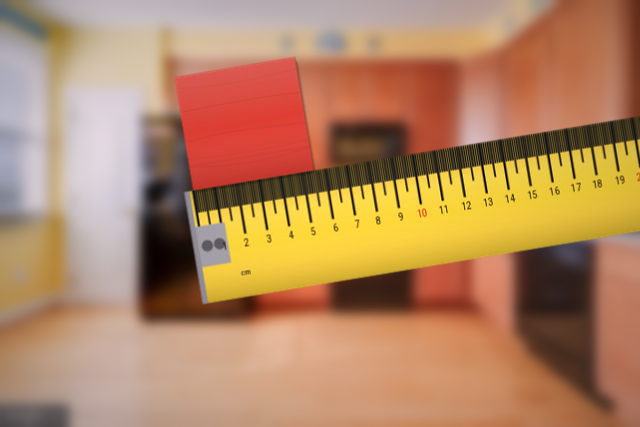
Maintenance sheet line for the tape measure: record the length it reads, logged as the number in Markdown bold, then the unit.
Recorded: **5.5** cm
